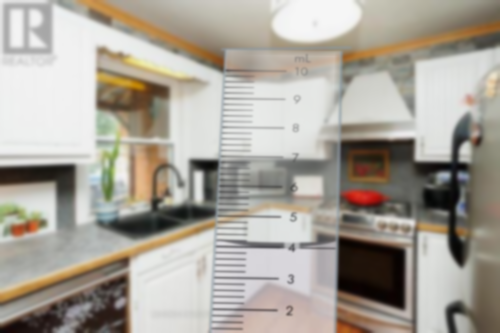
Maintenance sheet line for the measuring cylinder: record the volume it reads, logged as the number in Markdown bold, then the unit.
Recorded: **4** mL
